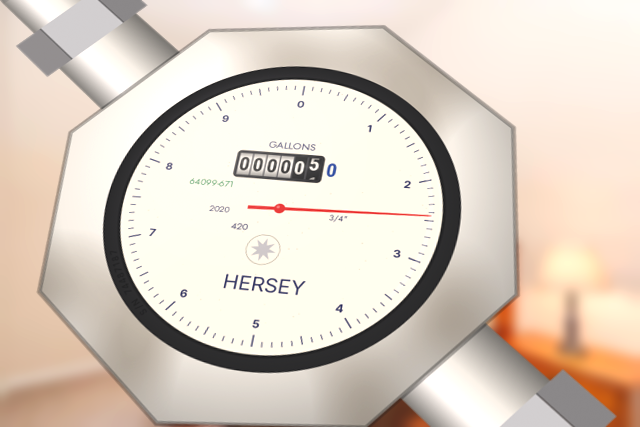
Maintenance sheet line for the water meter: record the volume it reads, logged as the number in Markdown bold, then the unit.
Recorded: **52.4** gal
